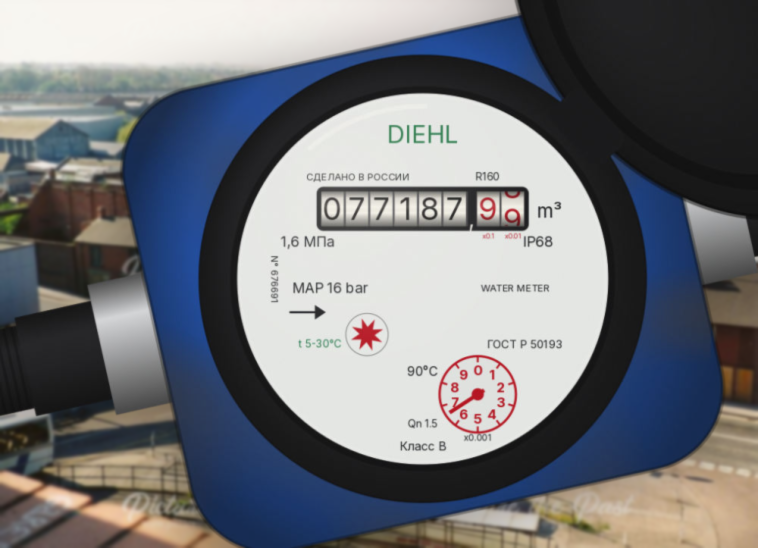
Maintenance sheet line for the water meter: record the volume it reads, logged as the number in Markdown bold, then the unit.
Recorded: **77187.986** m³
